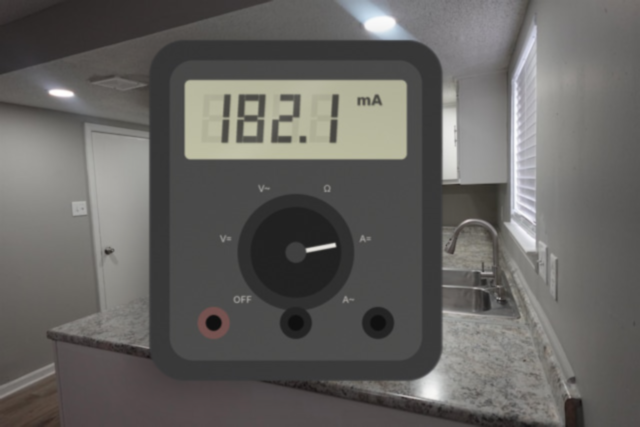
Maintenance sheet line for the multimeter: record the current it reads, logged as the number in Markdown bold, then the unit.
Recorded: **182.1** mA
